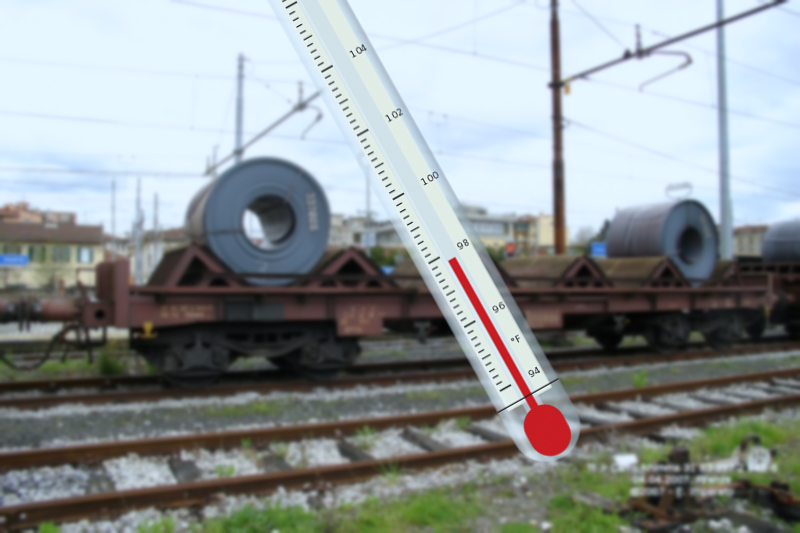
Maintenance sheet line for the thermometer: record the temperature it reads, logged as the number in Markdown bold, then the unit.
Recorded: **97.8** °F
